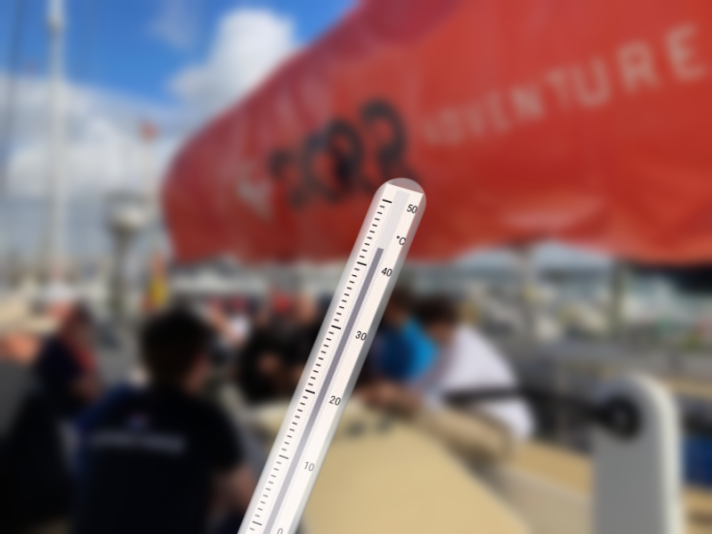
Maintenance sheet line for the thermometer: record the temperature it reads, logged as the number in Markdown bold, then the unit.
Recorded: **43** °C
